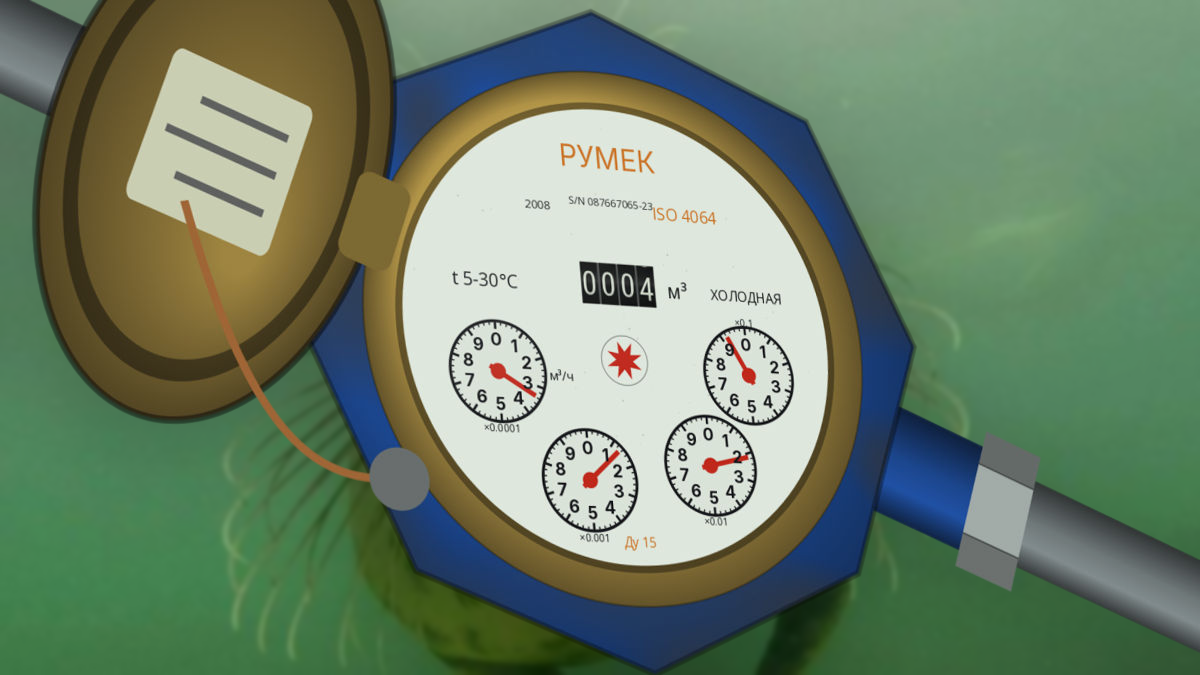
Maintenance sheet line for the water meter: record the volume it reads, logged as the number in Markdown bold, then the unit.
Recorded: **3.9213** m³
